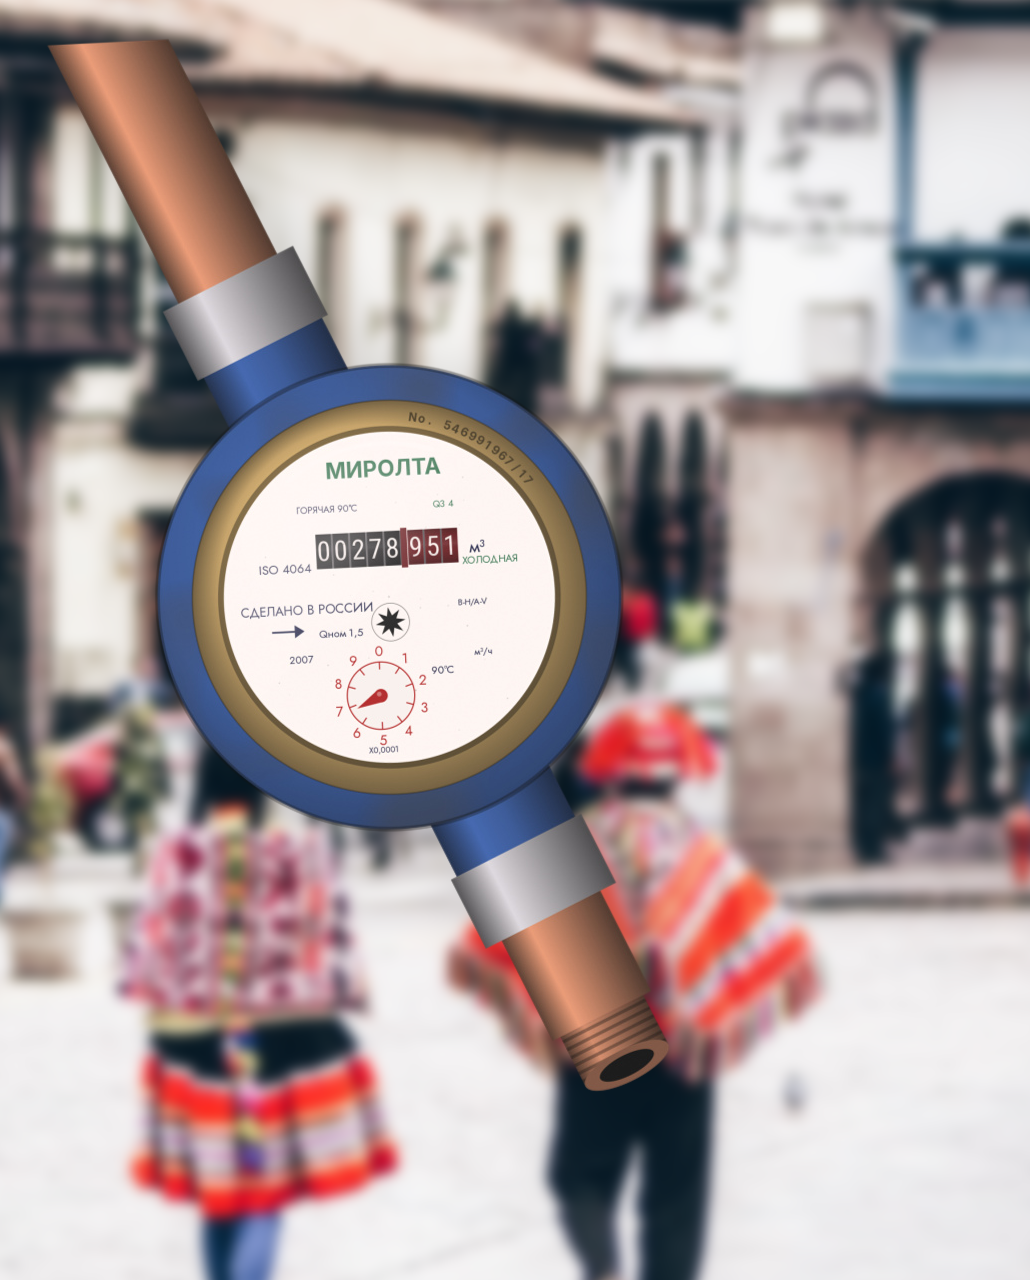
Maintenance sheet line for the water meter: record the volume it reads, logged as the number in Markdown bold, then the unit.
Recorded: **278.9516** m³
